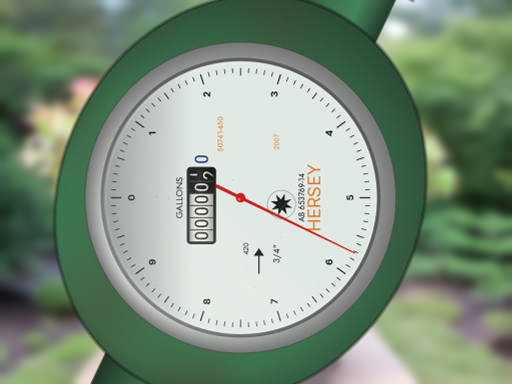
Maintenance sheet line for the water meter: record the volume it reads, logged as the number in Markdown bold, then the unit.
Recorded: **15.7** gal
